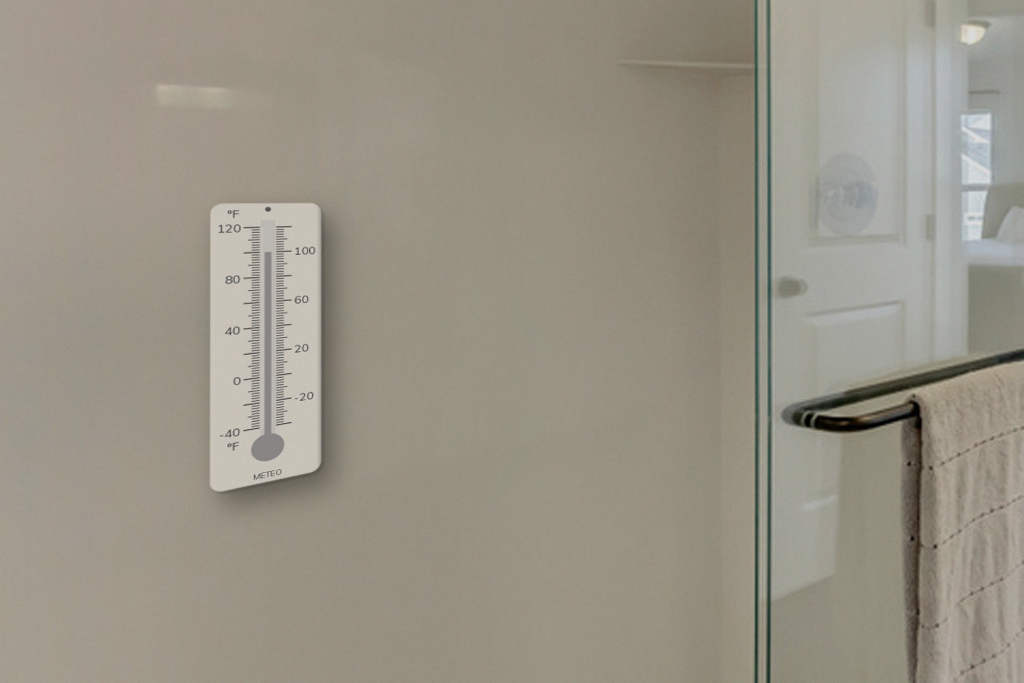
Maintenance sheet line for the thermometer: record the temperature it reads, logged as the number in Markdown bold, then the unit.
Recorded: **100** °F
